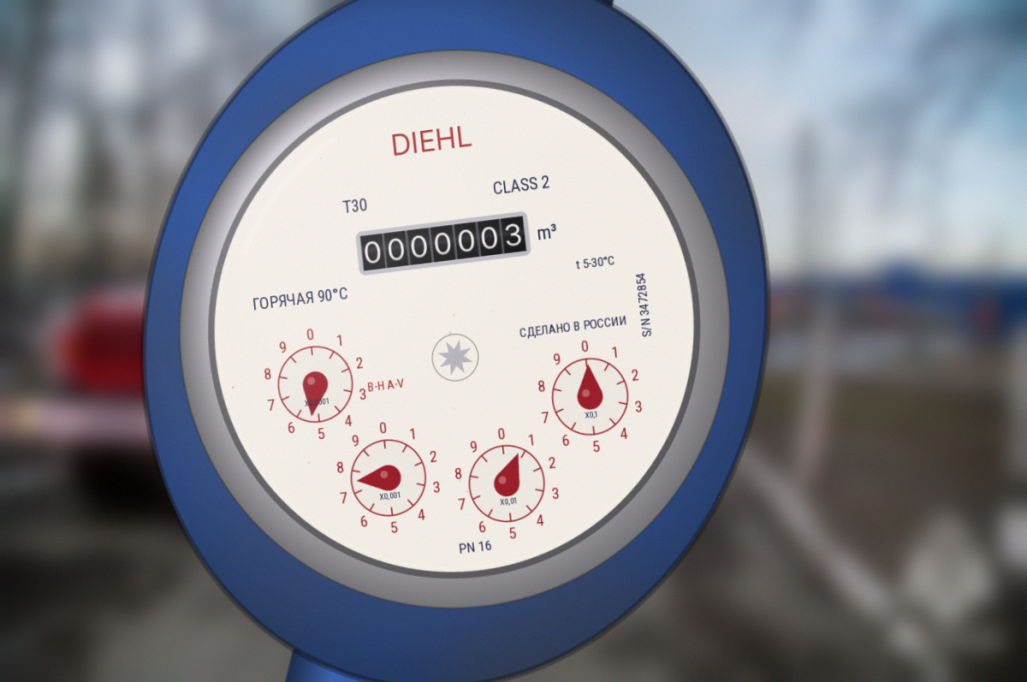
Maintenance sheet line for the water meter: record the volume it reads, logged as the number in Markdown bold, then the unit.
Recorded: **3.0075** m³
